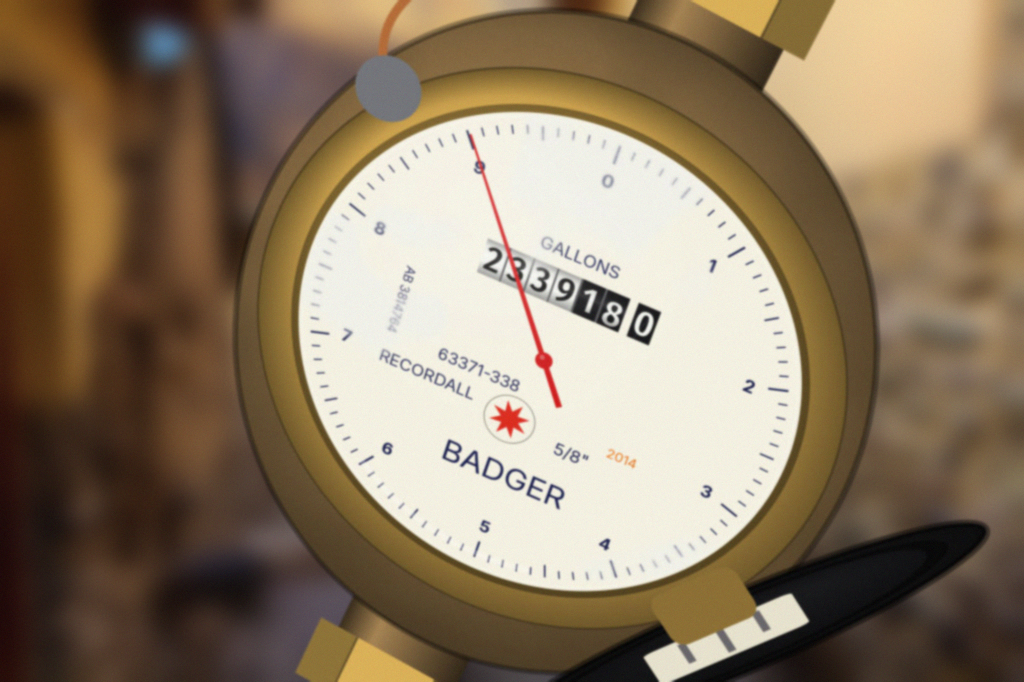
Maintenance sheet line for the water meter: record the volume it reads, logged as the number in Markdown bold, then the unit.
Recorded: **2339179.0** gal
